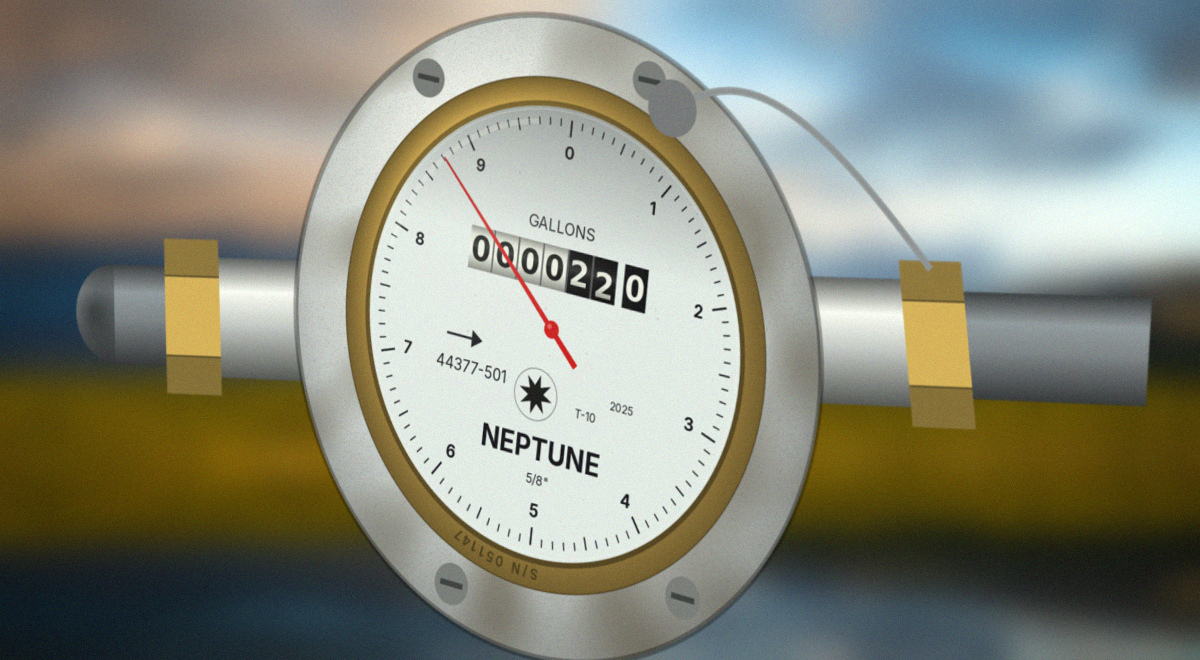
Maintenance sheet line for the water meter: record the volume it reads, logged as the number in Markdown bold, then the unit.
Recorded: **218.7** gal
